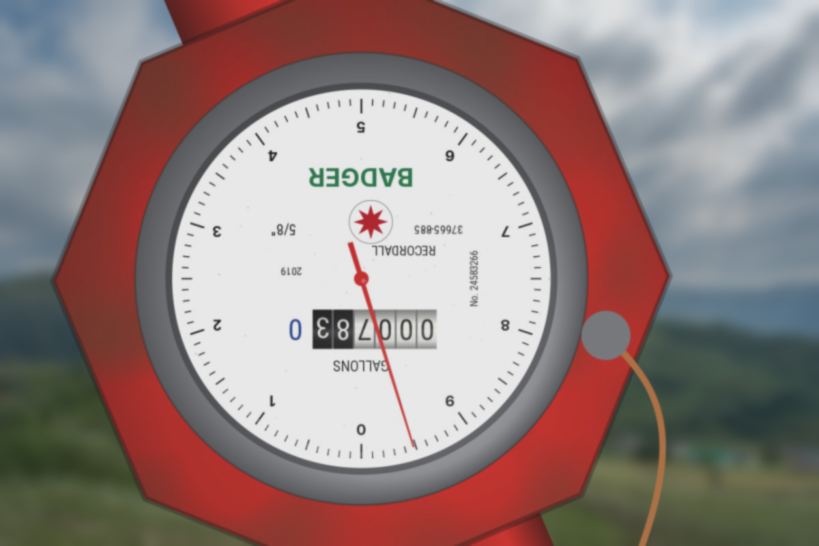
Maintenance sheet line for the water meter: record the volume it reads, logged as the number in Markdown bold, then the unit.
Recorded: **7829.5** gal
